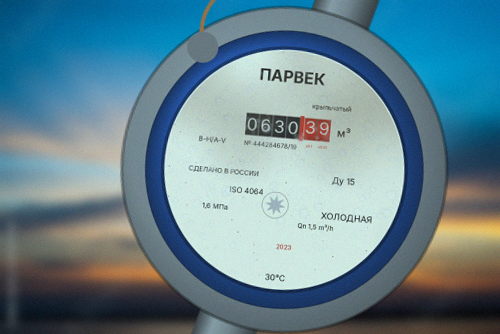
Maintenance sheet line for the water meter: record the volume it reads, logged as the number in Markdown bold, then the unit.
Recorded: **630.39** m³
